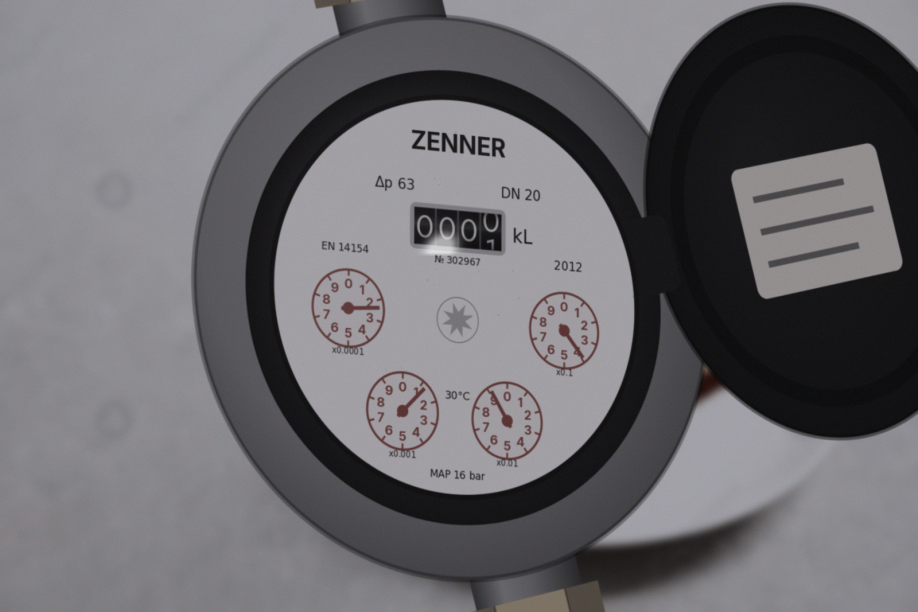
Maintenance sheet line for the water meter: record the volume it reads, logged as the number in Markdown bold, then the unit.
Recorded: **0.3912** kL
